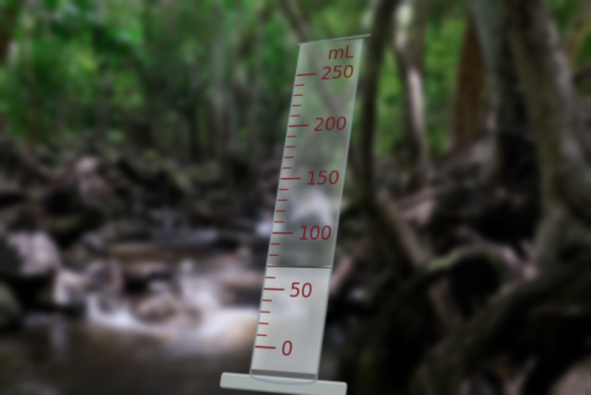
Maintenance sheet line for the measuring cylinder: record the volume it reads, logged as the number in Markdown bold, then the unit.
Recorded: **70** mL
